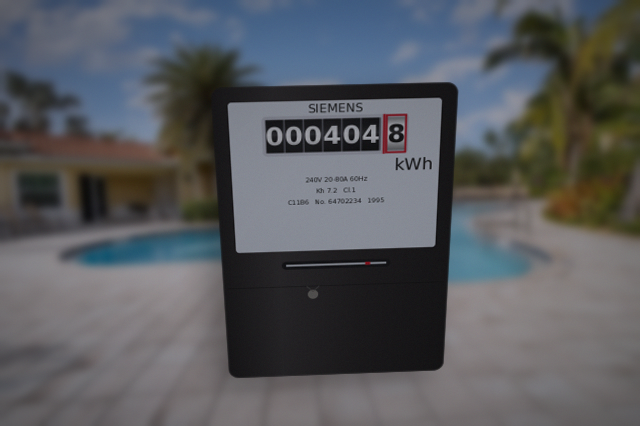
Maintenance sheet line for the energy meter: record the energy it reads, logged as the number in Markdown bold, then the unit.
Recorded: **404.8** kWh
